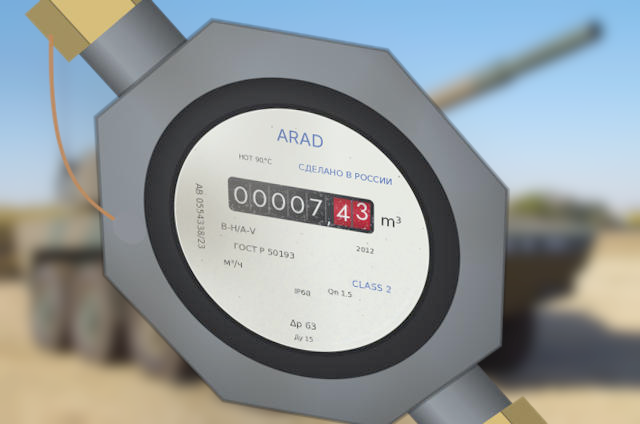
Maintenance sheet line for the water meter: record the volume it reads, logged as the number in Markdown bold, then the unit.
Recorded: **7.43** m³
